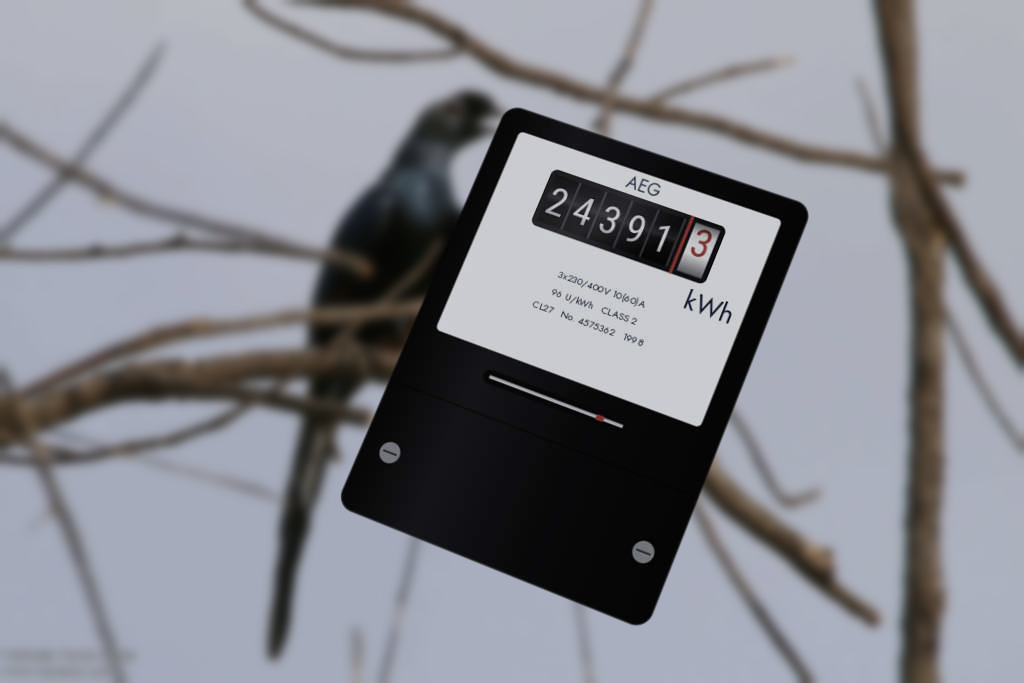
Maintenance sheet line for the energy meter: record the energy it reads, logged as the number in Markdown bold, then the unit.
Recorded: **24391.3** kWh
